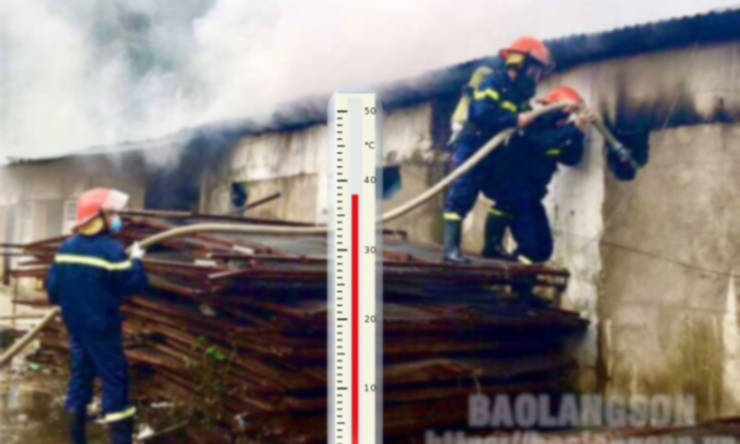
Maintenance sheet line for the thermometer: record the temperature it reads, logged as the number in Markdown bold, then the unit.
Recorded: **38** °C
